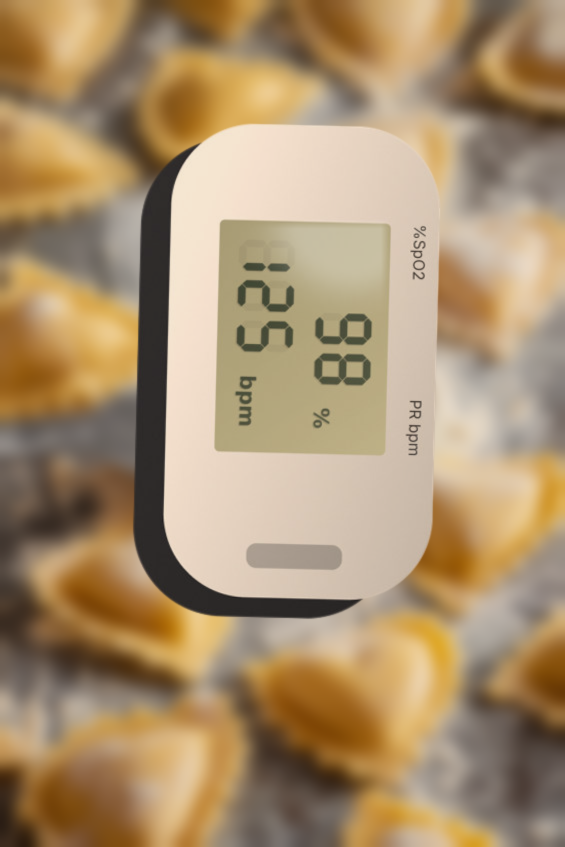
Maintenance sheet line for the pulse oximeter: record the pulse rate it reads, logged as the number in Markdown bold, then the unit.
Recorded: **125** bpm
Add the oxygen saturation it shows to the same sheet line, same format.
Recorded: **98** %
